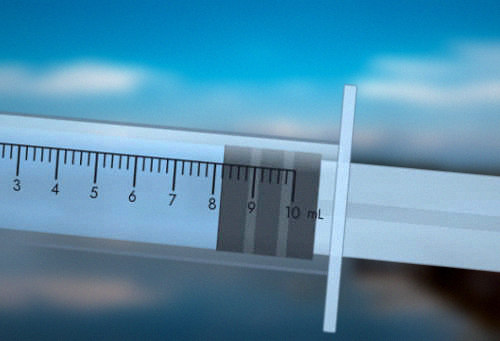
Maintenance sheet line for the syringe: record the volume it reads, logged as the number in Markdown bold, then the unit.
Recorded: **8.2** mL
